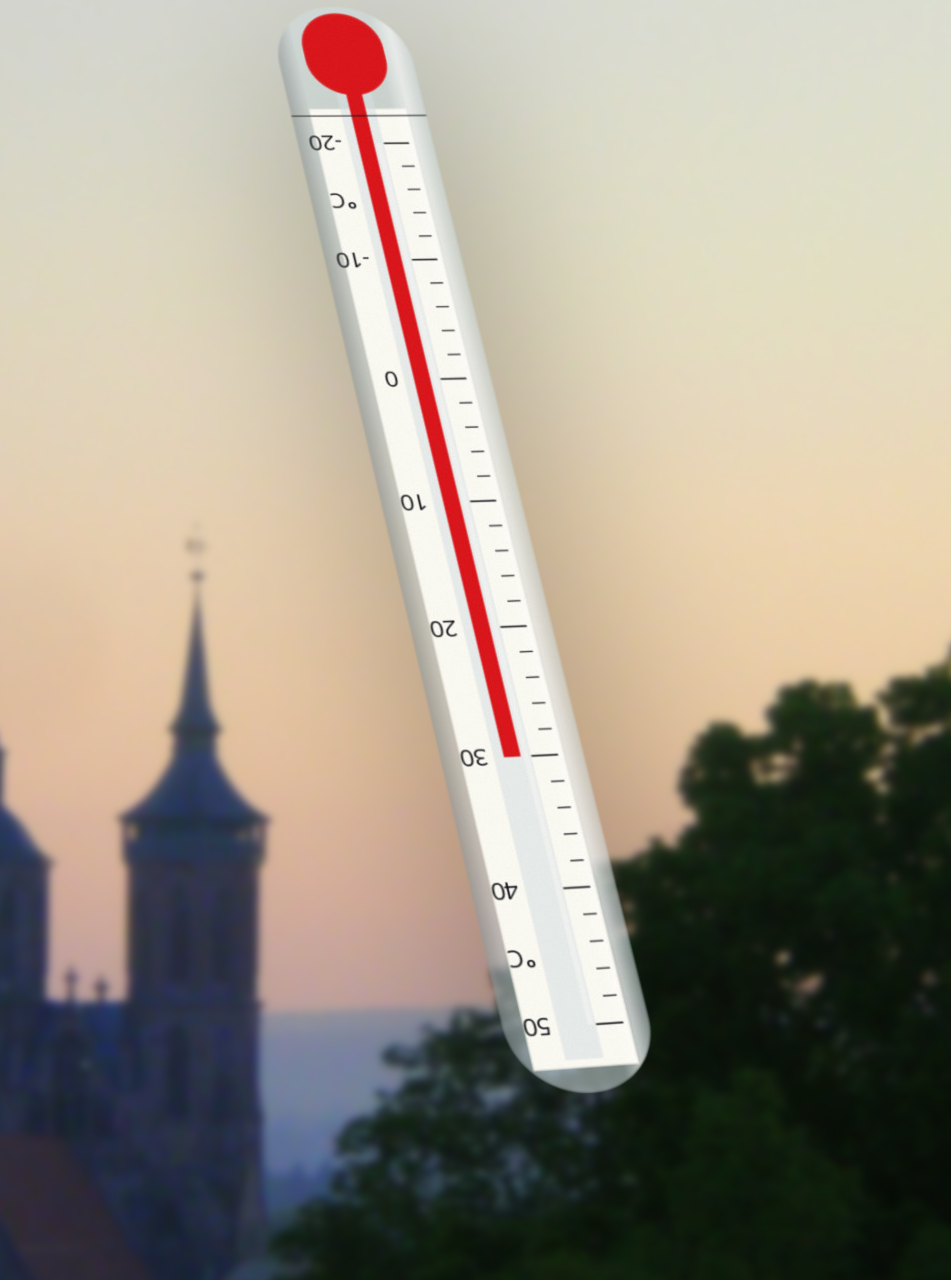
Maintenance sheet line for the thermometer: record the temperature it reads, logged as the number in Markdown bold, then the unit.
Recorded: **30** °C
